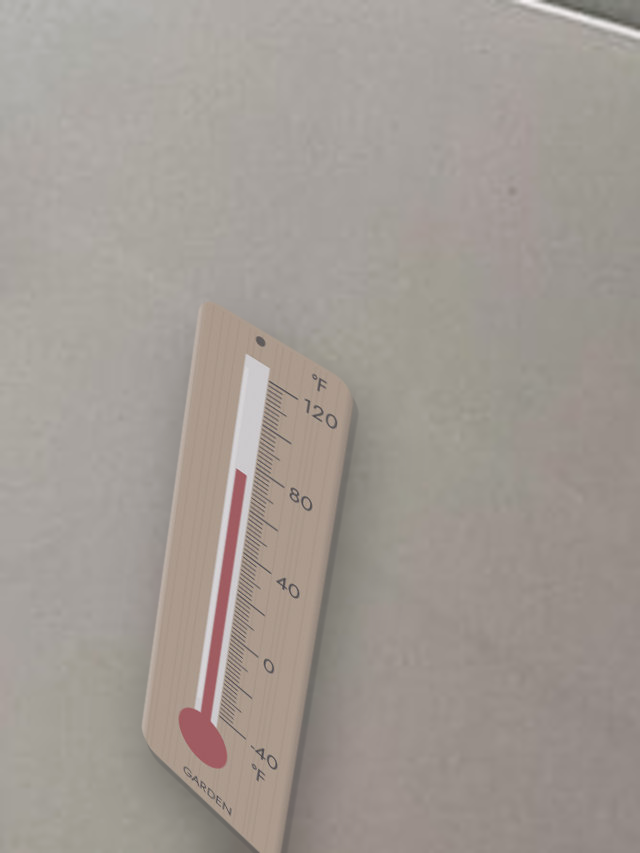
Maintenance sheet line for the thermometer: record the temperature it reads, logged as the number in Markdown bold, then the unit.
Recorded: **74** °F
